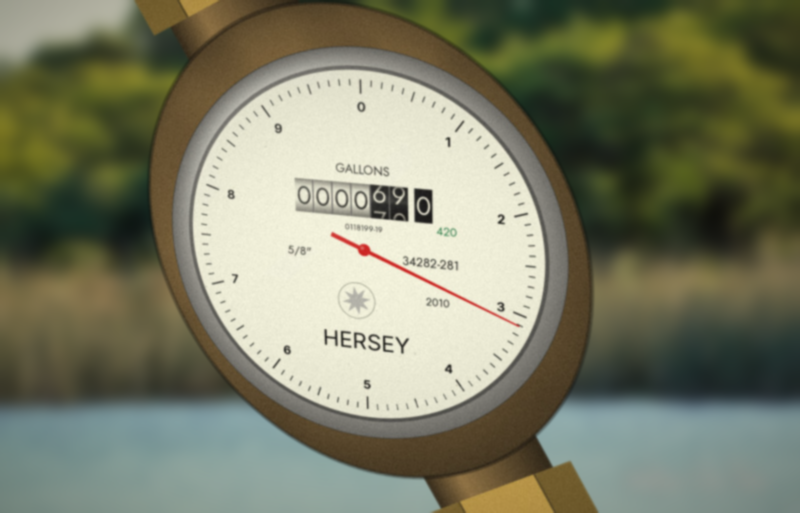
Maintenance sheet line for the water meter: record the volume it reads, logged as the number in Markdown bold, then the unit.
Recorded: **693.1** gal
